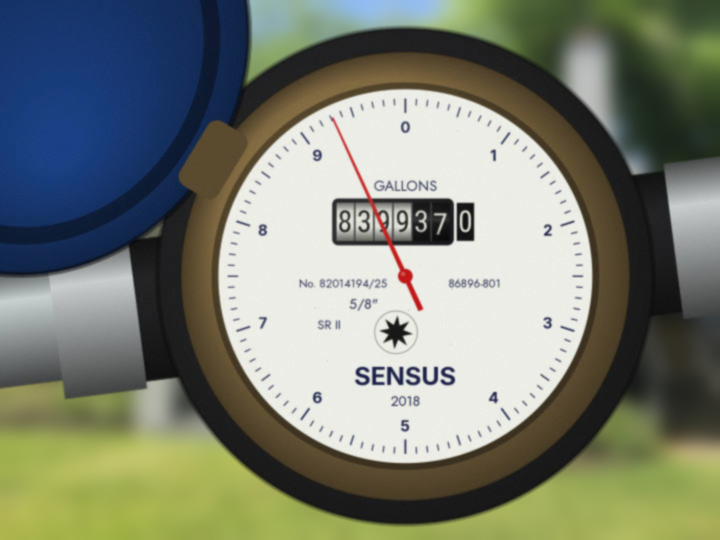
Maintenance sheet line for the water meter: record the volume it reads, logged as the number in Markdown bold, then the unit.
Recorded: **8399369.3** gal
